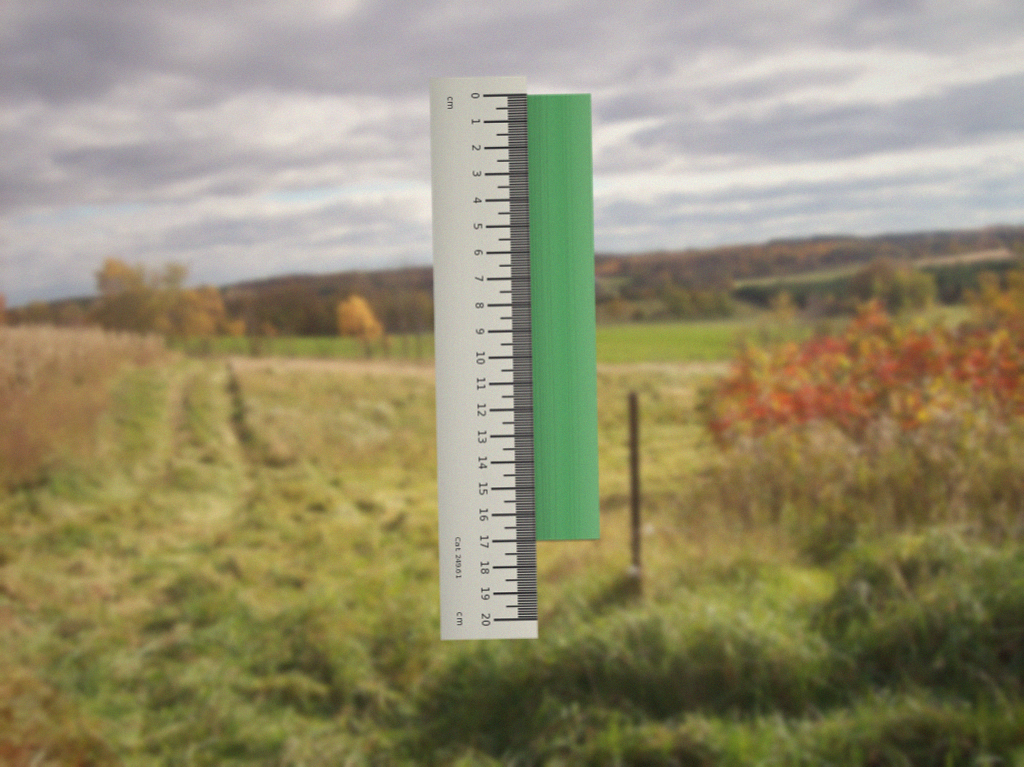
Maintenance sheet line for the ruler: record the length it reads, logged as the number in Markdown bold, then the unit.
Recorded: **17** cm
